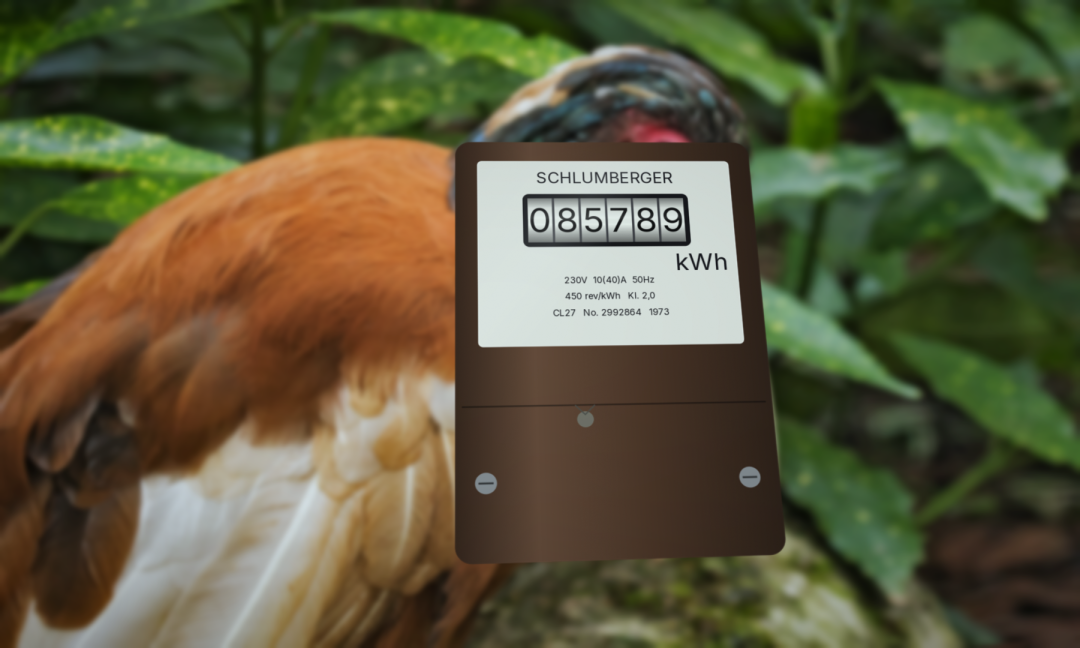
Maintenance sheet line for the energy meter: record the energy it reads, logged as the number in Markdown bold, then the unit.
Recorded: **85789** kWh
